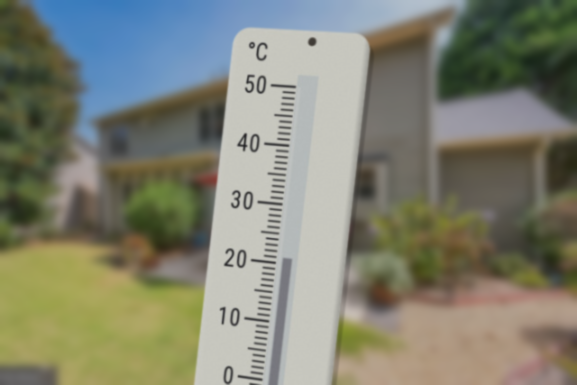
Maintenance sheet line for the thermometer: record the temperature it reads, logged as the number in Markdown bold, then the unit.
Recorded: **21** °C
